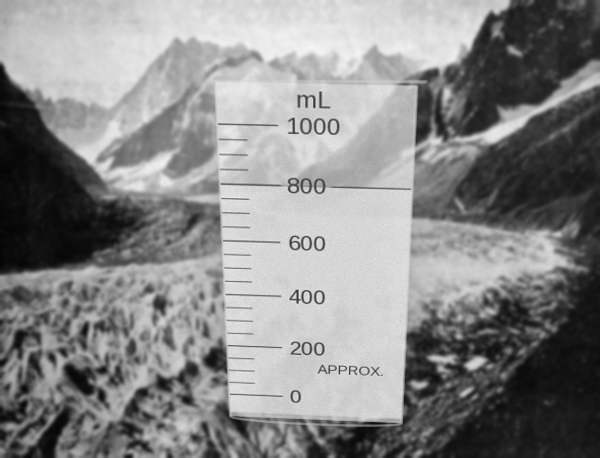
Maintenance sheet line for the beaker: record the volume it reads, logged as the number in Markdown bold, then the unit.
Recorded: **800** mL
